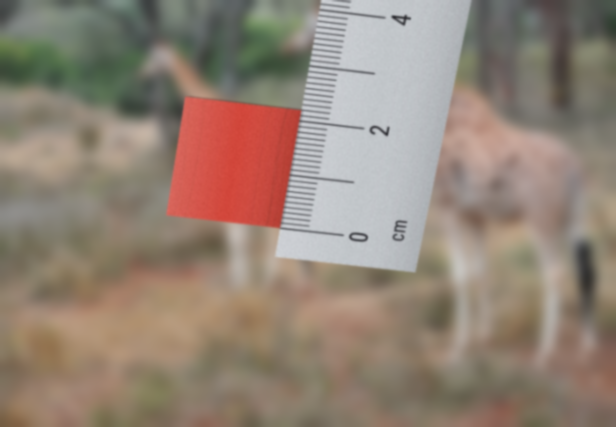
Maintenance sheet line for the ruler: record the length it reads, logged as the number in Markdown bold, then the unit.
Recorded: **2.2** cm
